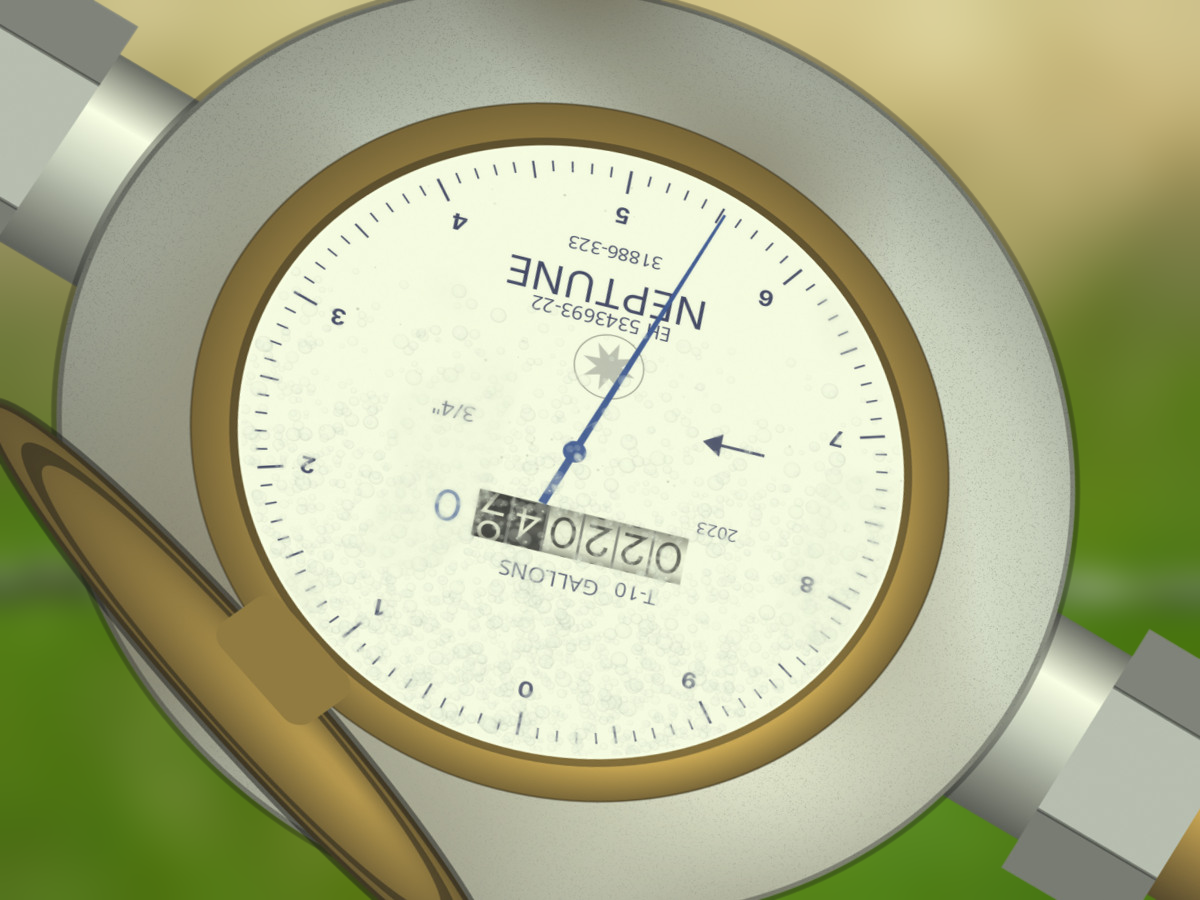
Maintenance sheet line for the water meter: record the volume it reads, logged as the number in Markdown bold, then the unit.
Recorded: **220465.5** gal
